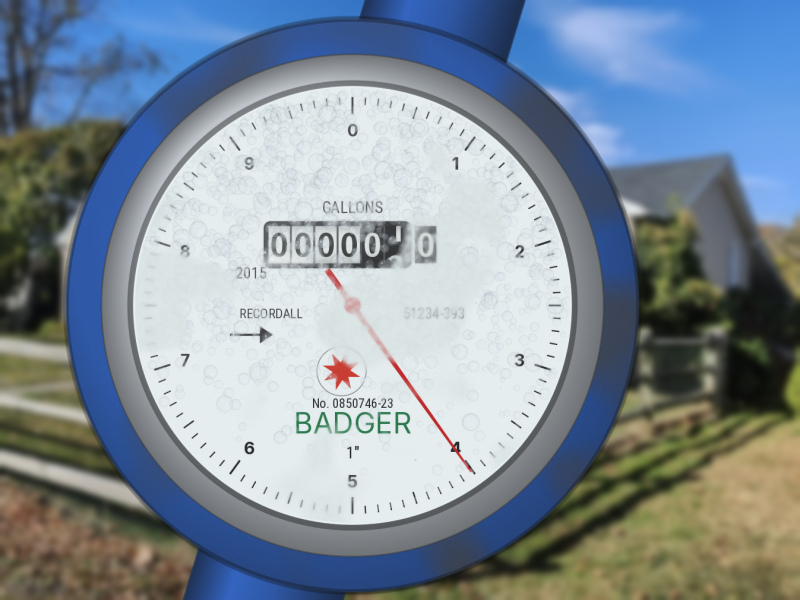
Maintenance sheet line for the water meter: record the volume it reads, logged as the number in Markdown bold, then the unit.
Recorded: **14.0** gal
